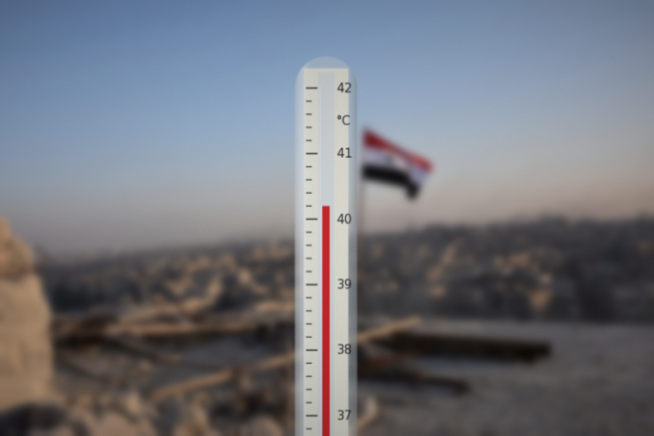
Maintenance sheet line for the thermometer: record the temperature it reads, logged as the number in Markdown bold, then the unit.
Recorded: **40.2** °C
